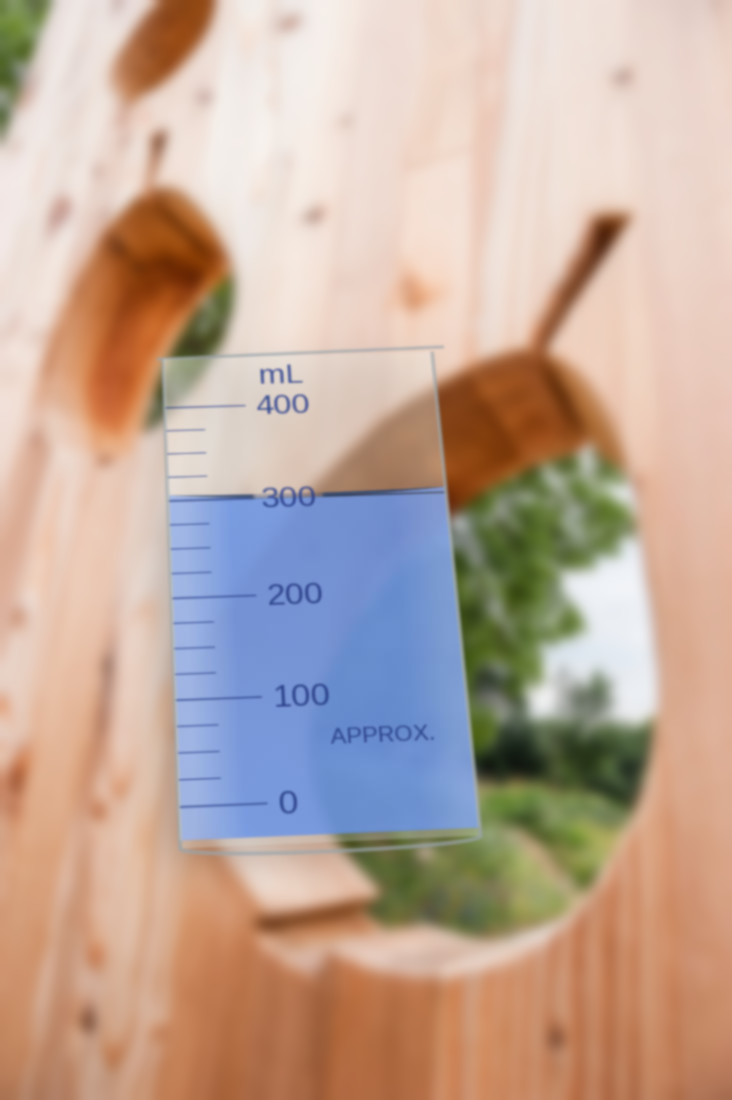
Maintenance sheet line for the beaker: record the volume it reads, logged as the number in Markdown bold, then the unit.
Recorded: **300** mL
